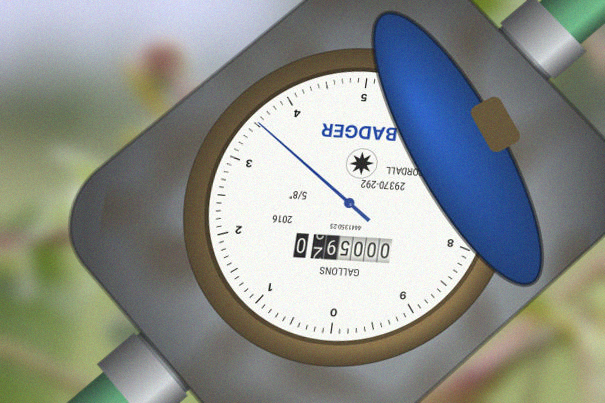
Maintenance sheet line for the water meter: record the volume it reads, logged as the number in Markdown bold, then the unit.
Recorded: **5923.5** gal
